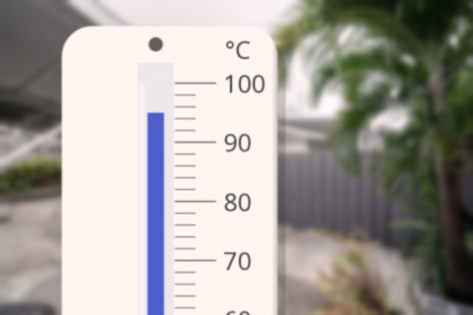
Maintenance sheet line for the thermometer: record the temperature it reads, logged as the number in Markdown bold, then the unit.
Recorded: **95** °C
